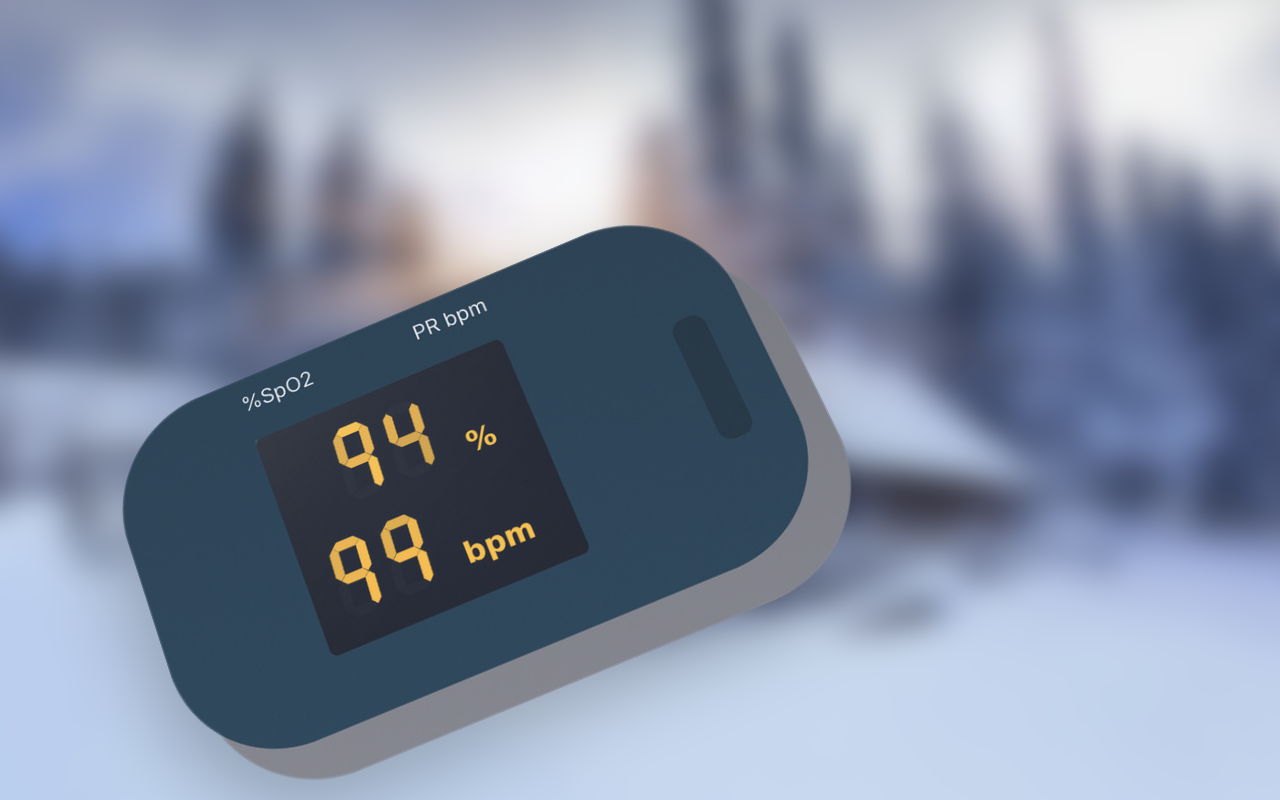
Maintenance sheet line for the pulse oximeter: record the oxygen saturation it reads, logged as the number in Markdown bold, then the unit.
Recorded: **94** %
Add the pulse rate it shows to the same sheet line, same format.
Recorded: **99** bpm
